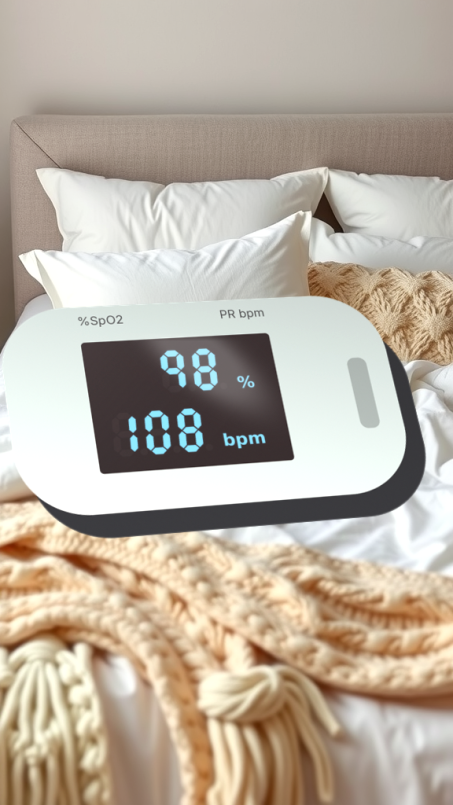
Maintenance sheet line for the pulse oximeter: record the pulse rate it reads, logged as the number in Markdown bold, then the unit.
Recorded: **108** bpm
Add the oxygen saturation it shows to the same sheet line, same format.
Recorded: **98** %
